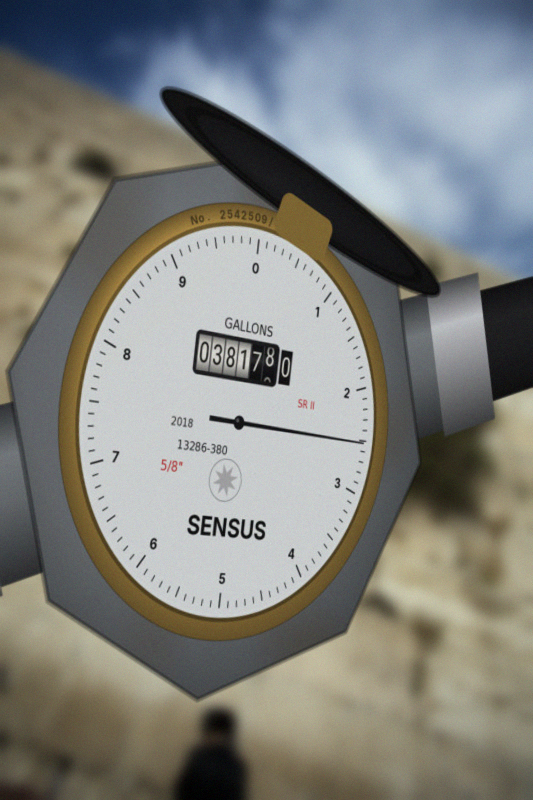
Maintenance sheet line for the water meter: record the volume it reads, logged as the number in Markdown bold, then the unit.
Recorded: **381782.5** gal
